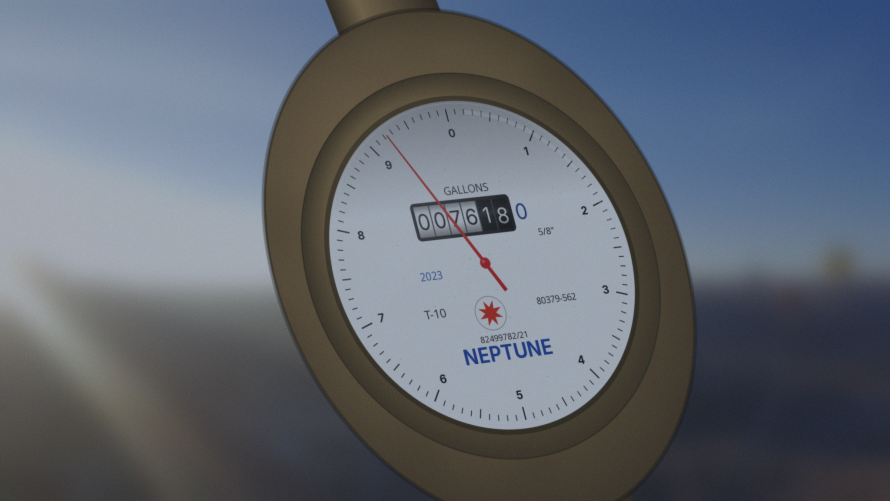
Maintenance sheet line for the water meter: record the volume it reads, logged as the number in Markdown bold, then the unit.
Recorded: **76179.2** gal
